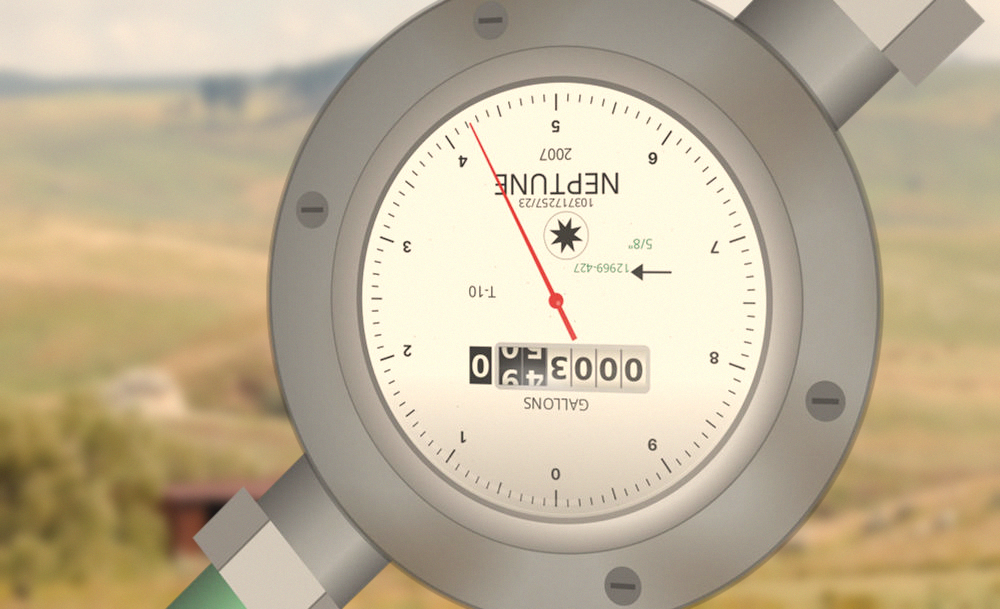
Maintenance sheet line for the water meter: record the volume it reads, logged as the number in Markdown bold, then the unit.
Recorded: **3494.2** gal
